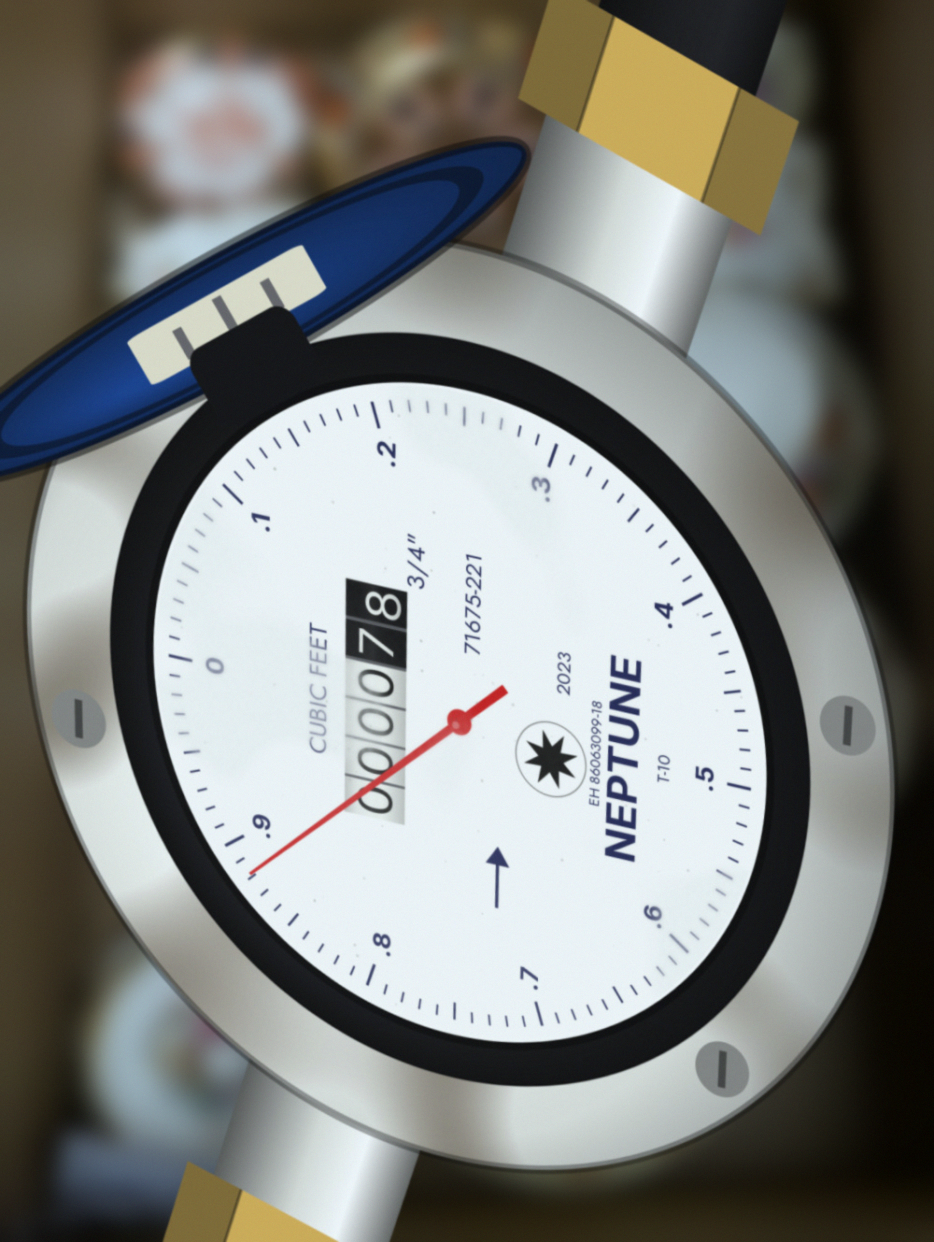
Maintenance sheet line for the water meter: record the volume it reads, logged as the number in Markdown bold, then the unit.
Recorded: **77.88** ft³
